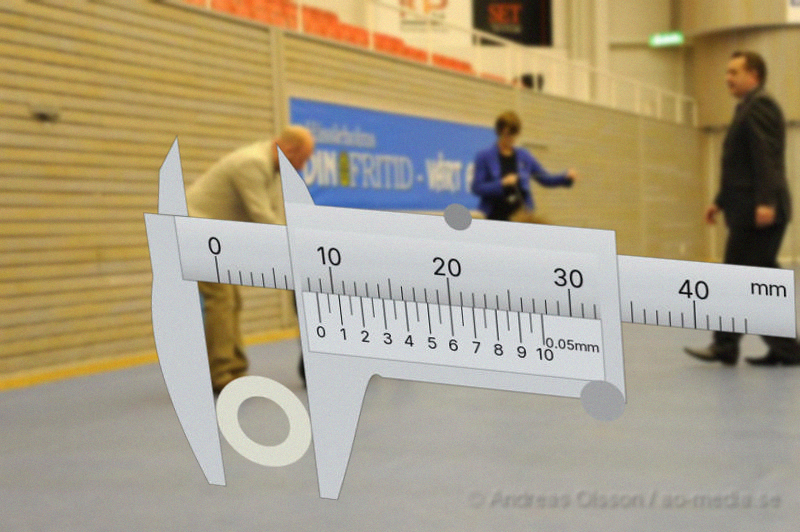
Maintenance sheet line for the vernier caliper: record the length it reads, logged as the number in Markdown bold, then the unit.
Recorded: **8.6** mm
